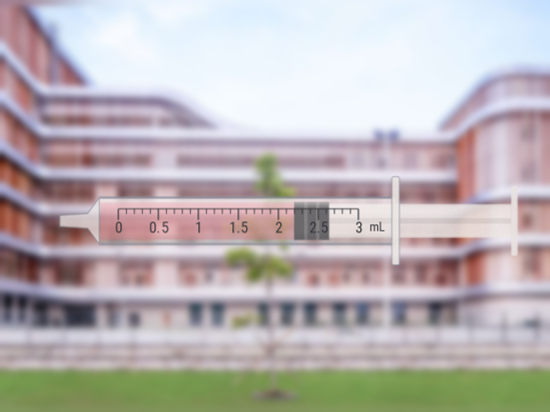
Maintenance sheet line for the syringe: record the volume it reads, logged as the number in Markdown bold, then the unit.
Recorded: **2.2** mL
